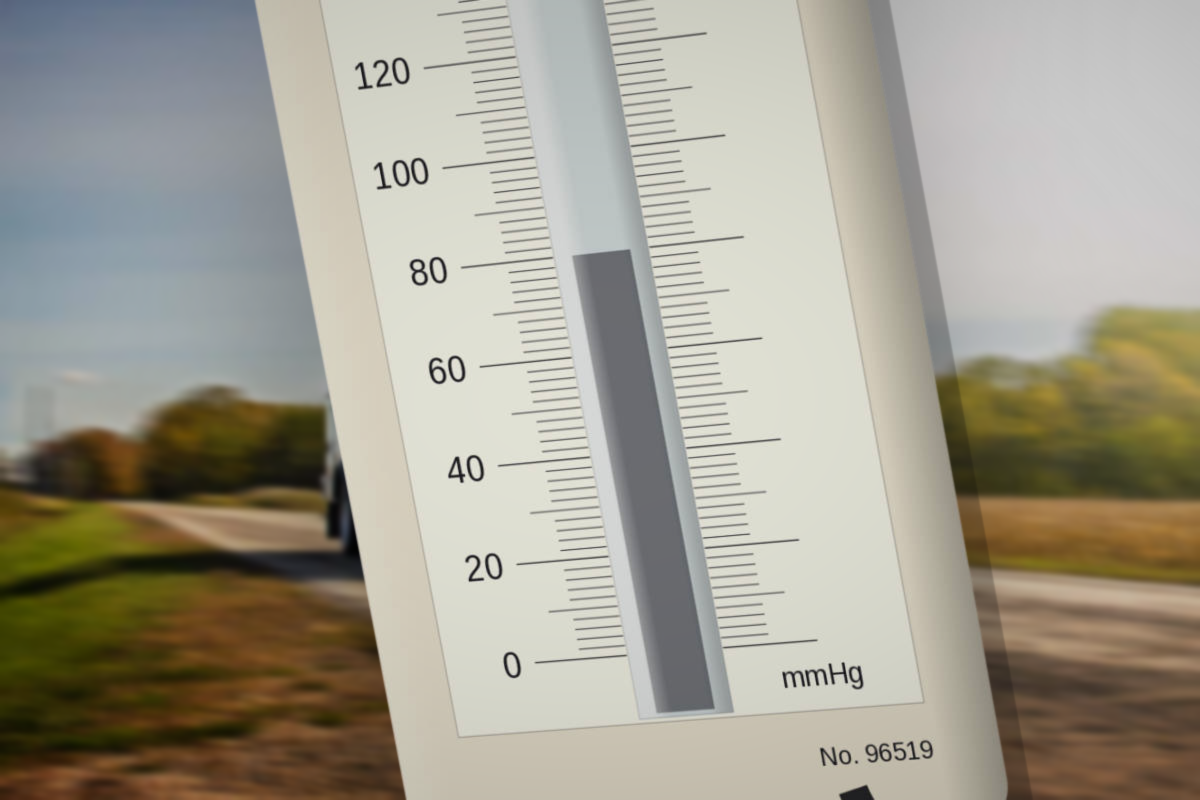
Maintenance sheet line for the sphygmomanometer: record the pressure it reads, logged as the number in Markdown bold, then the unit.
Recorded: **80** mmHg
